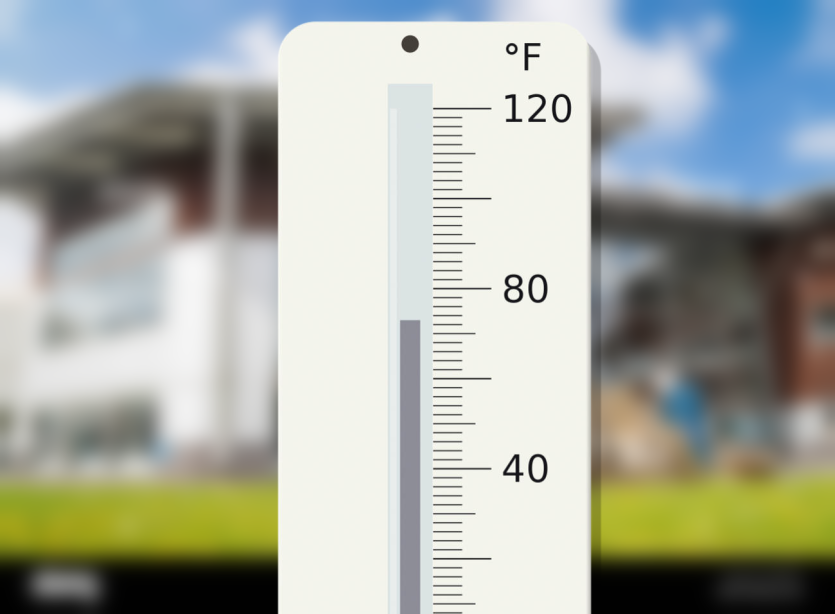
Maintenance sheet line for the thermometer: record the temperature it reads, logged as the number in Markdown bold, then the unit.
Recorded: **73** °F
